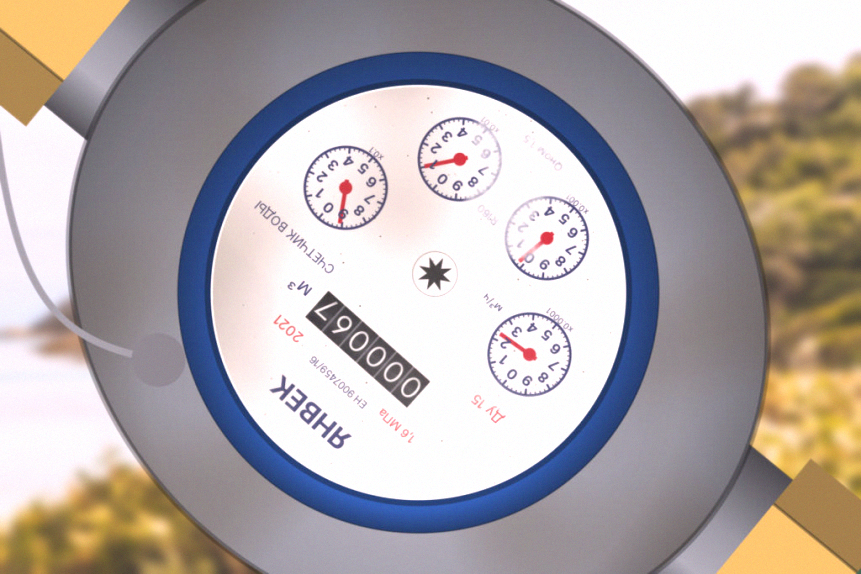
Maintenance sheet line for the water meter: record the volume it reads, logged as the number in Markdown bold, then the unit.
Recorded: **66.9102** m³
